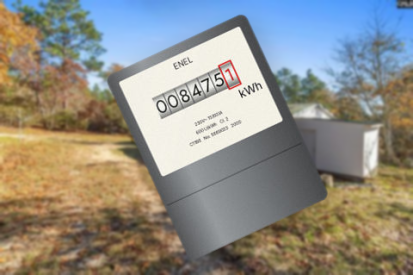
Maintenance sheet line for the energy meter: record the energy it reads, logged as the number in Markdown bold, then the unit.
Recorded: **8475.1** kWh
